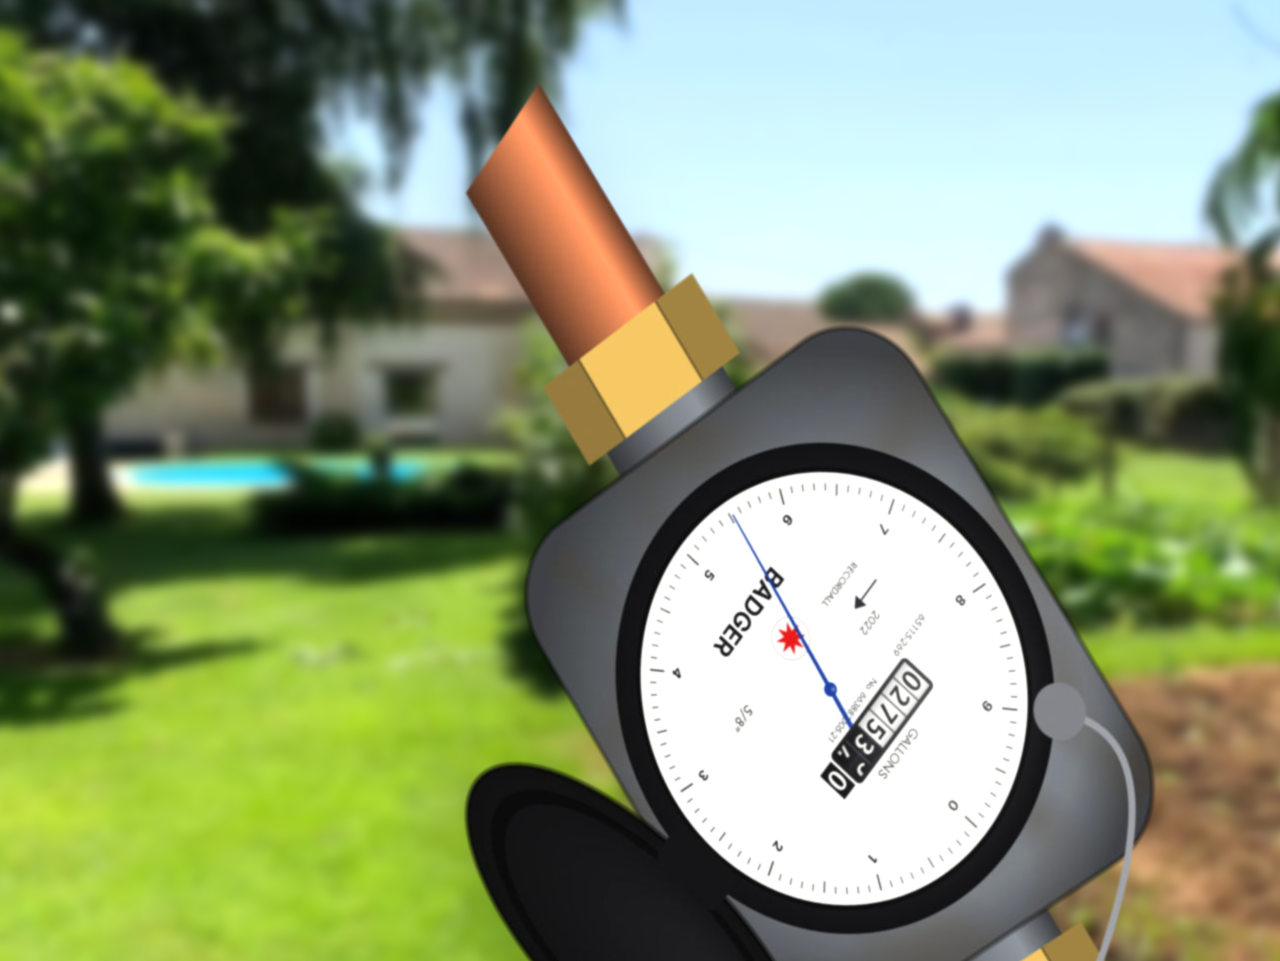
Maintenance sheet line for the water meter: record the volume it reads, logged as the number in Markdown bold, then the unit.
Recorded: **275335.5** gal
